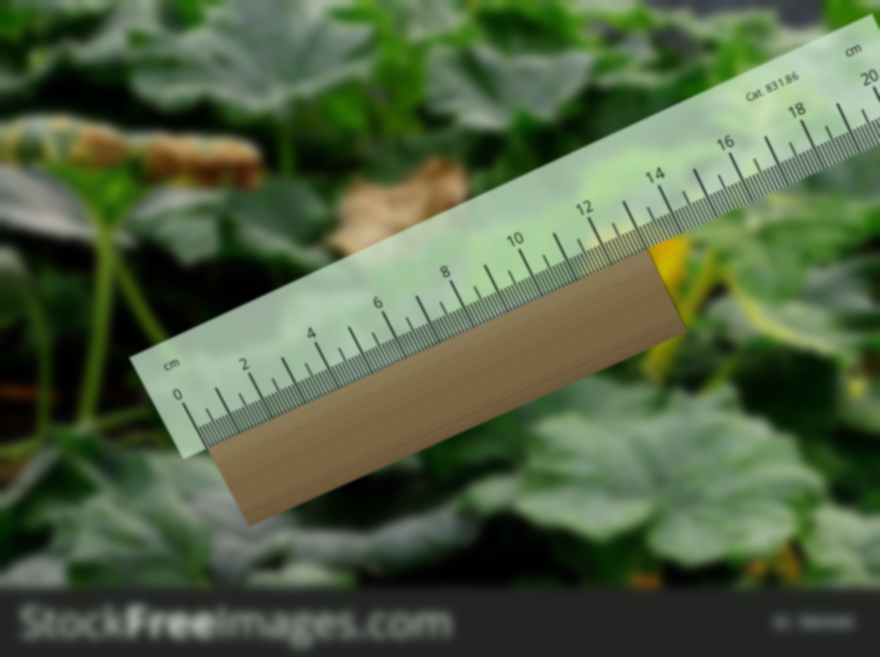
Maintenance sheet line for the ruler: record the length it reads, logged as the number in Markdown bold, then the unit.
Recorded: **13** cm
